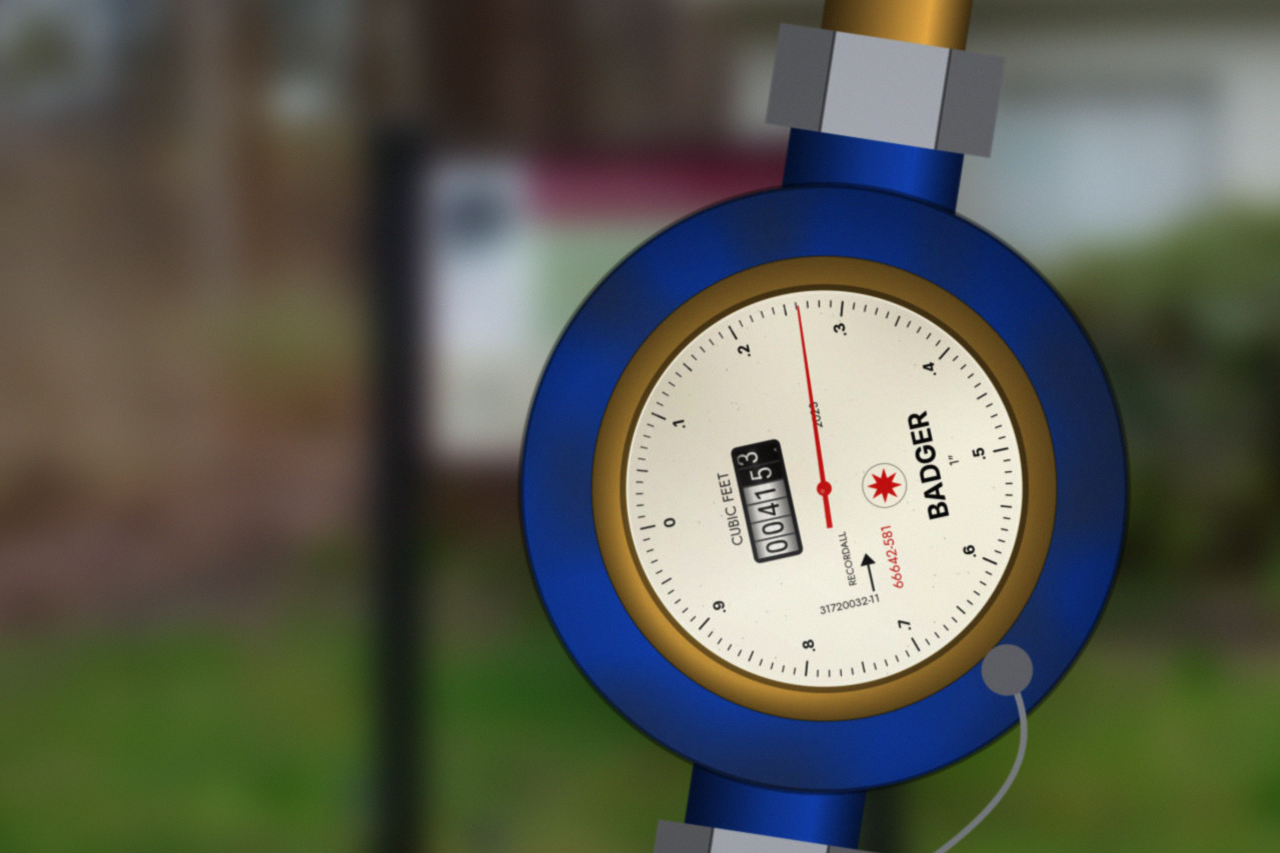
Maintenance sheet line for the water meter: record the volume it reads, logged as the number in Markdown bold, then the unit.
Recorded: **4153.26** ft³
